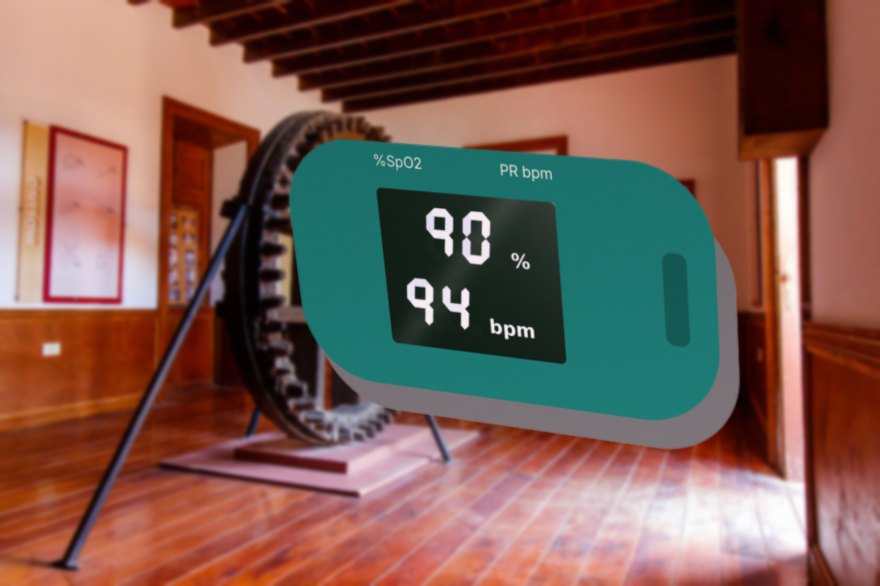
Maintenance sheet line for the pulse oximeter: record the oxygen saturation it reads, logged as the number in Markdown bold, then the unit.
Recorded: **90** %
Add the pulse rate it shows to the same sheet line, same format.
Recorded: **94** bpm
